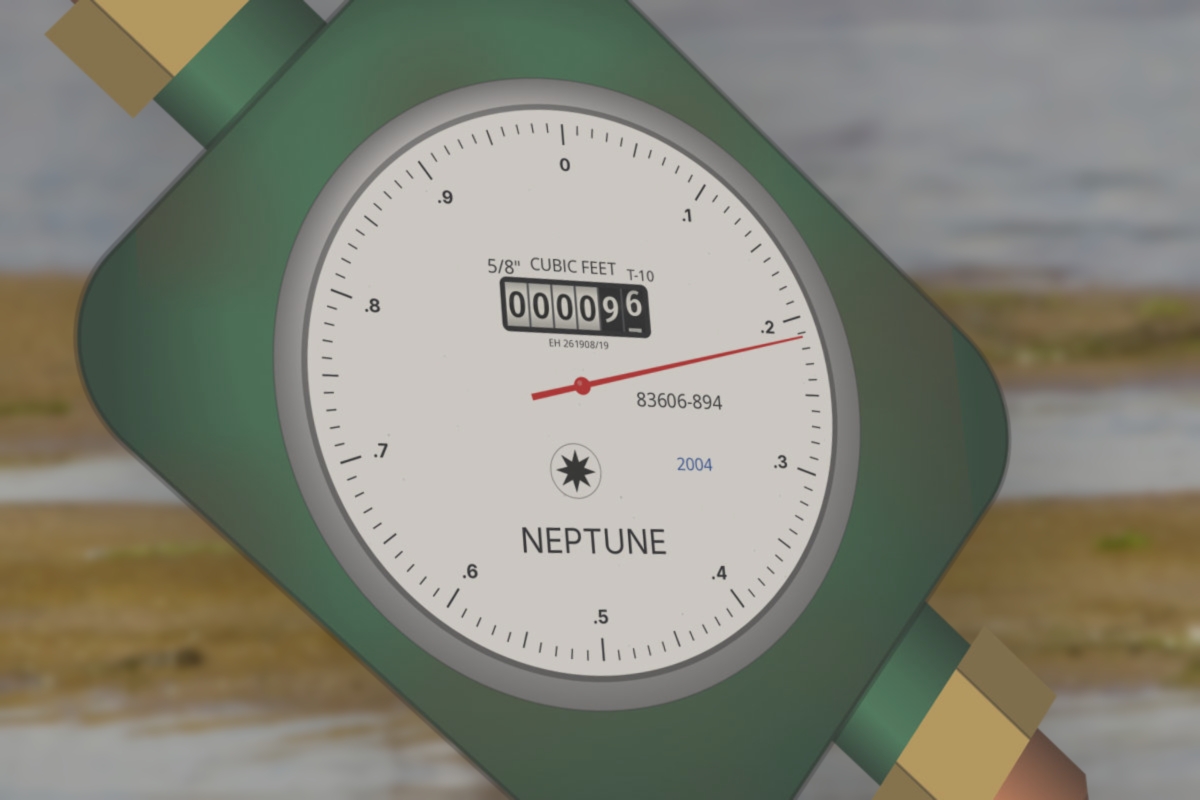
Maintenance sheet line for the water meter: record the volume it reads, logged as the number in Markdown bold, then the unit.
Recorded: **96.21** ft³
